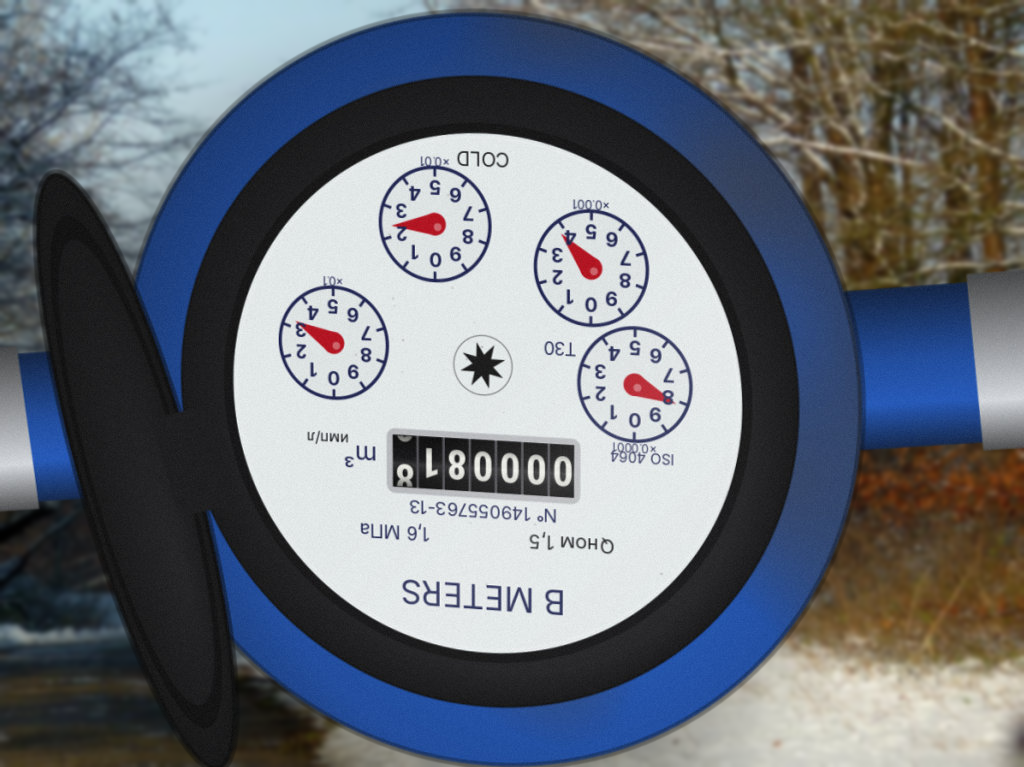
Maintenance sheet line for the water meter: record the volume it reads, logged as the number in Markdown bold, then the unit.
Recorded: **818.3238** m³
